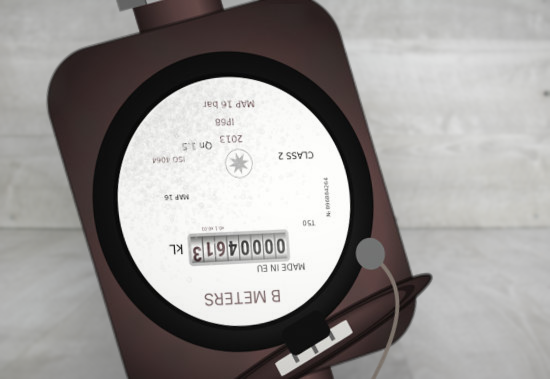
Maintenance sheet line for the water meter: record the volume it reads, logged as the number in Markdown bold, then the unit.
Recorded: **4.613** kL
